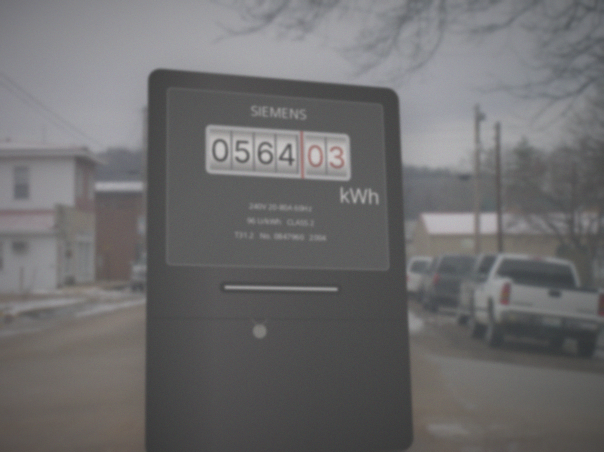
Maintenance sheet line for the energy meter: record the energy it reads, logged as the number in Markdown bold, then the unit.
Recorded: **564.03** kWh
